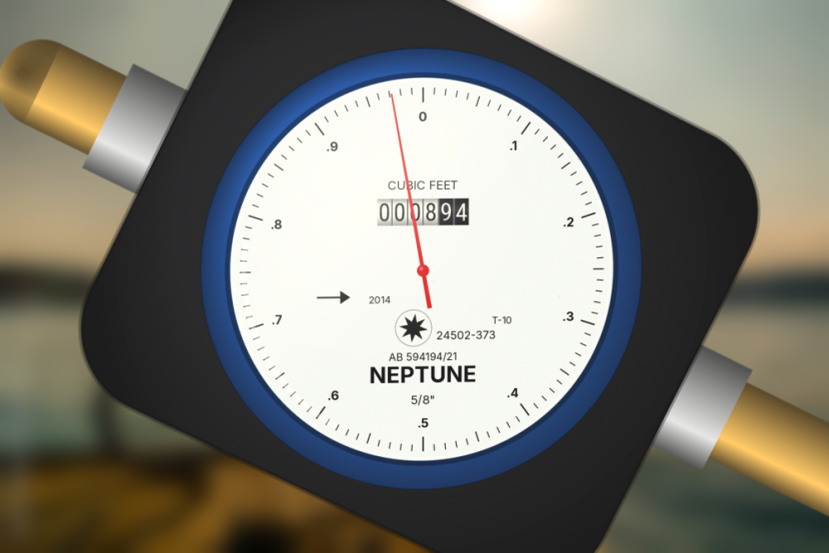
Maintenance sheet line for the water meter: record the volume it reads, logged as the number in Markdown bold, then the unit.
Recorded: **893.97** ft³
